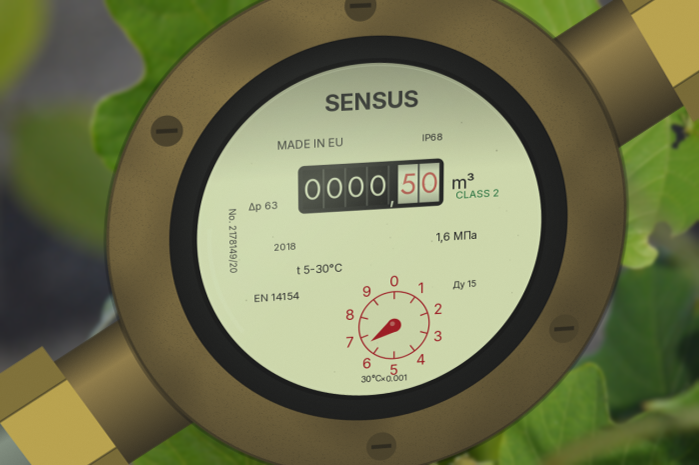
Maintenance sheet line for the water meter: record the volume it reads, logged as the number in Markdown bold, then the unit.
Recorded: **0.506** m³
